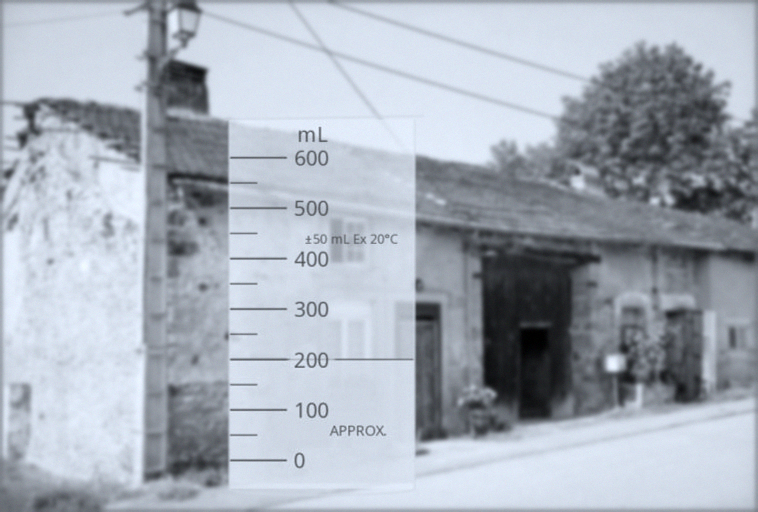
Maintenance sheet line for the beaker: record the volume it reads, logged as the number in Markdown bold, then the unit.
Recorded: **200** mL
